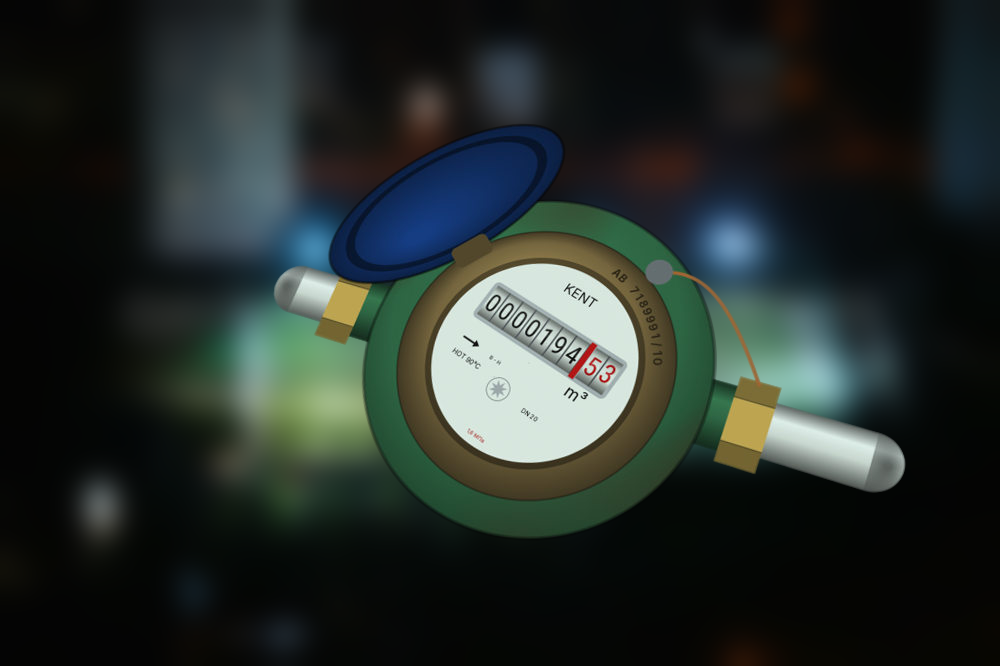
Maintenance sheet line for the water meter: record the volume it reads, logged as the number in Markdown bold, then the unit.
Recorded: **194.53** m³
